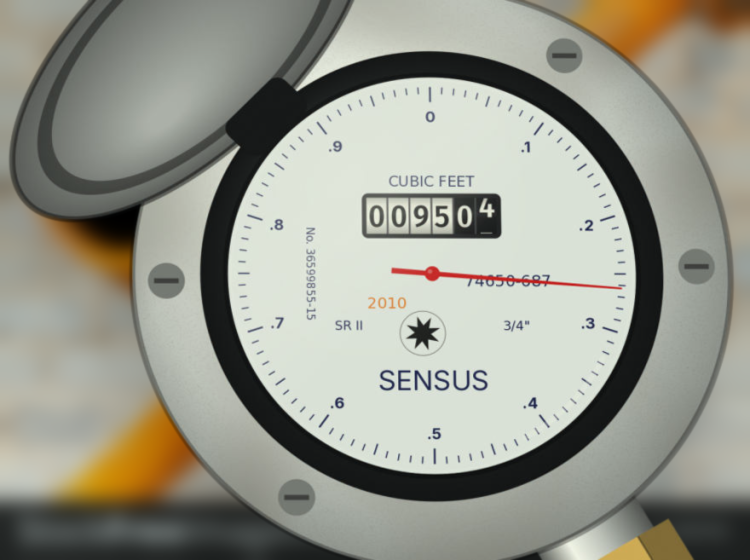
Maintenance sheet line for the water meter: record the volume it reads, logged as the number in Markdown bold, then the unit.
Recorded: **9504.26** ft³
